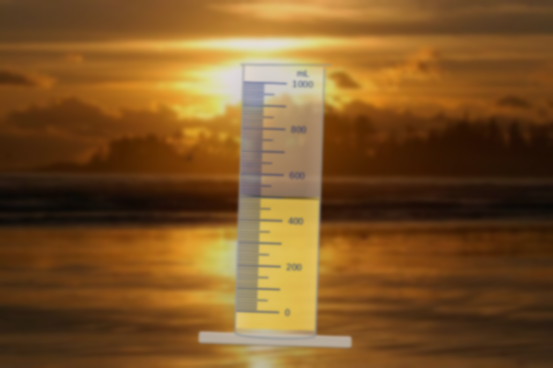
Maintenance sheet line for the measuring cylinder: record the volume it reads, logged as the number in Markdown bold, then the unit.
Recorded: **500** mL
